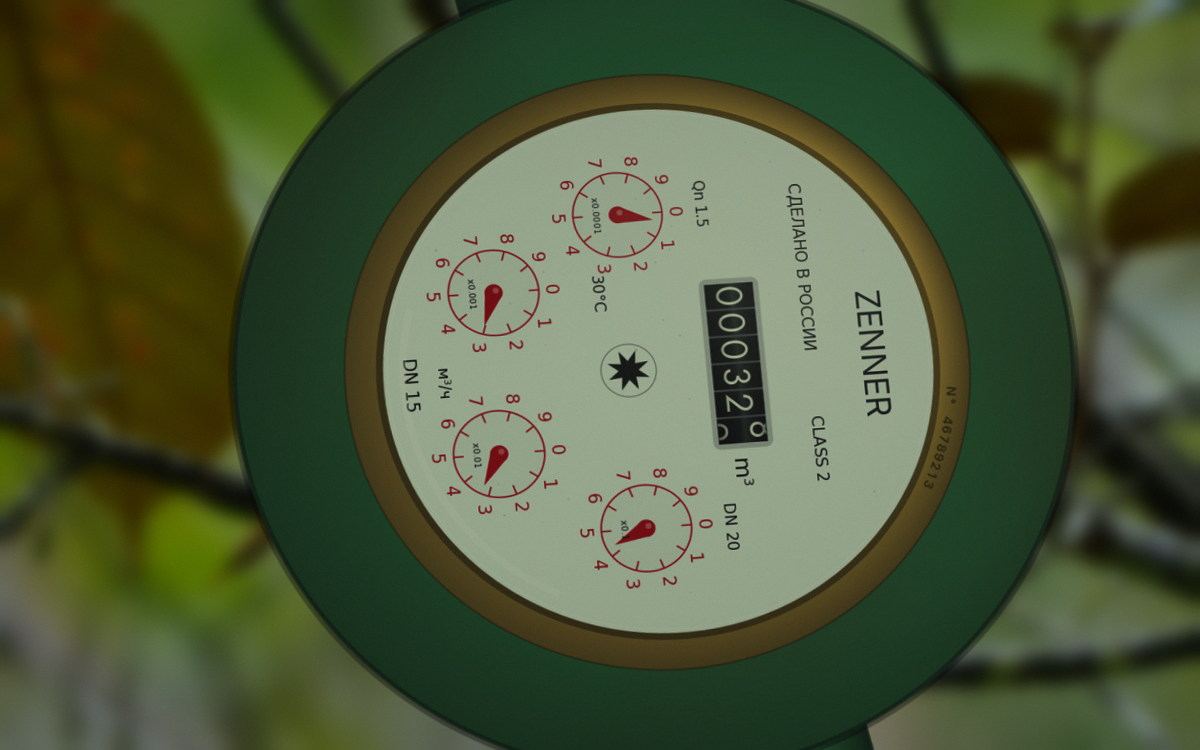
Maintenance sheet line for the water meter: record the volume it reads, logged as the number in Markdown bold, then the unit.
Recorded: **328.4330** m³
